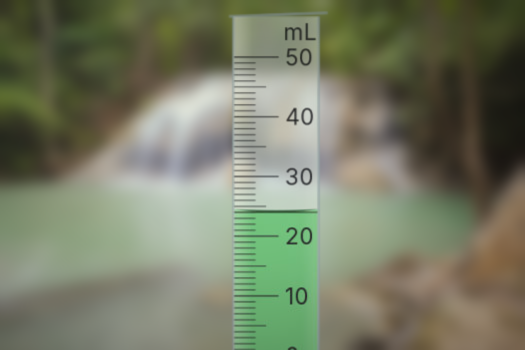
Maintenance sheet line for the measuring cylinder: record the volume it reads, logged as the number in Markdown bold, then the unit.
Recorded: **24** mL
